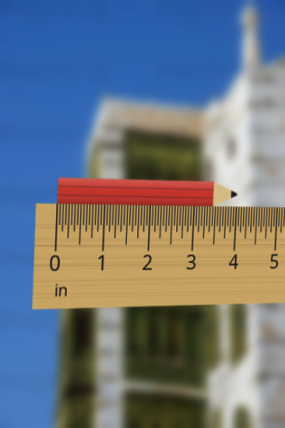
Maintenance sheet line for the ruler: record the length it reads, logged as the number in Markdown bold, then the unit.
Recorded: **4** in
